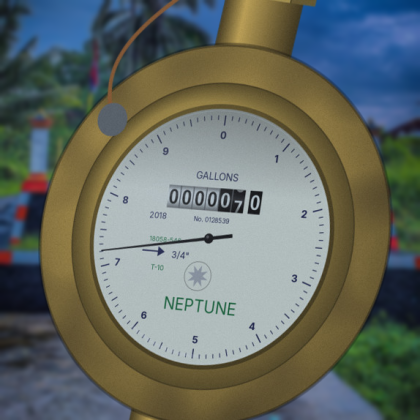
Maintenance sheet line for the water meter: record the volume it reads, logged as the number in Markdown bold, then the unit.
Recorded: **67.2** gal
